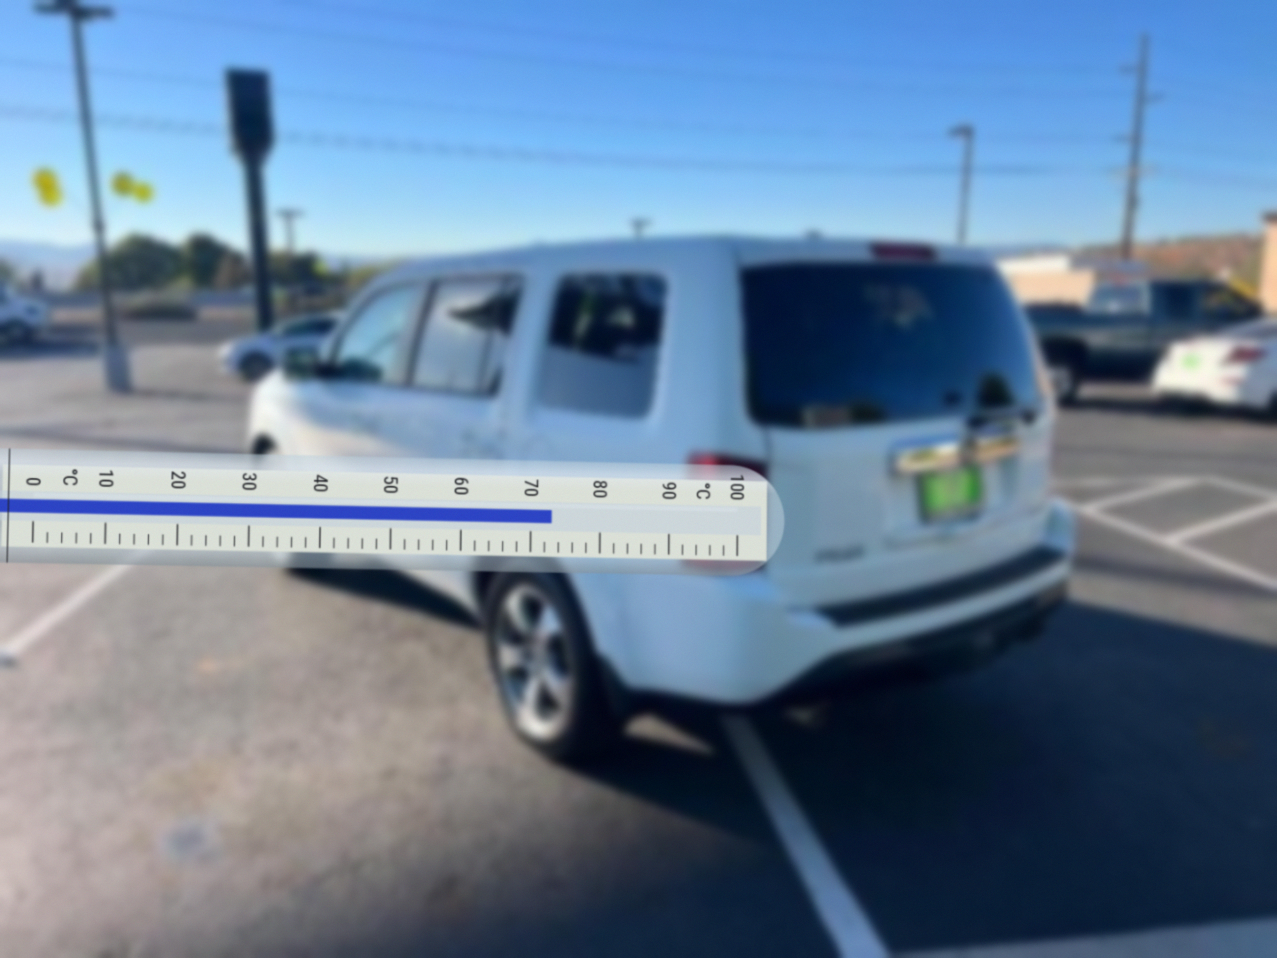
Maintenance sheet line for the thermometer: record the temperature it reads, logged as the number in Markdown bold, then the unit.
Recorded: **73** °C
